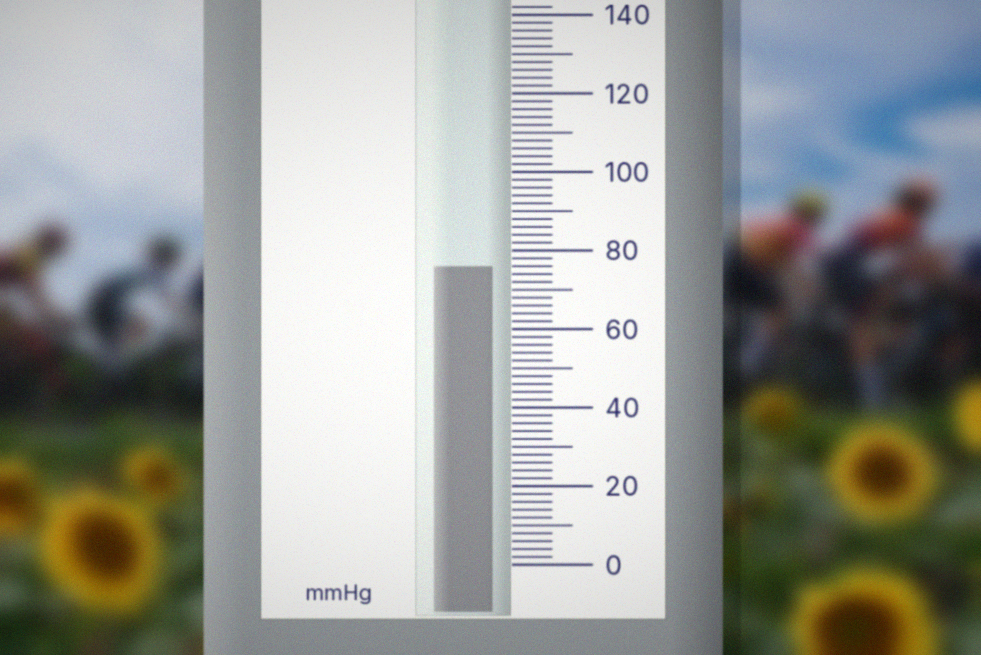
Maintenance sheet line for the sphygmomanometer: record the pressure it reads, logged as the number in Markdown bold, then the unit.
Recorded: **76** mmHg
